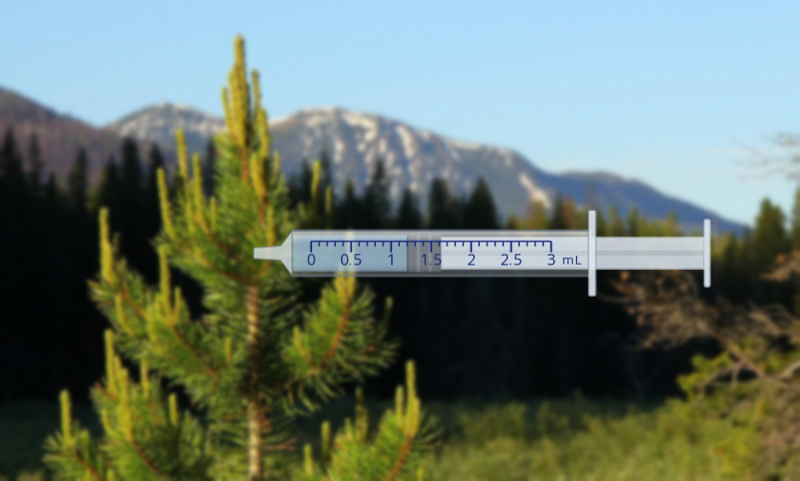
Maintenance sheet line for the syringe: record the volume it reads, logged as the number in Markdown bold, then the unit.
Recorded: **1.2** mL
